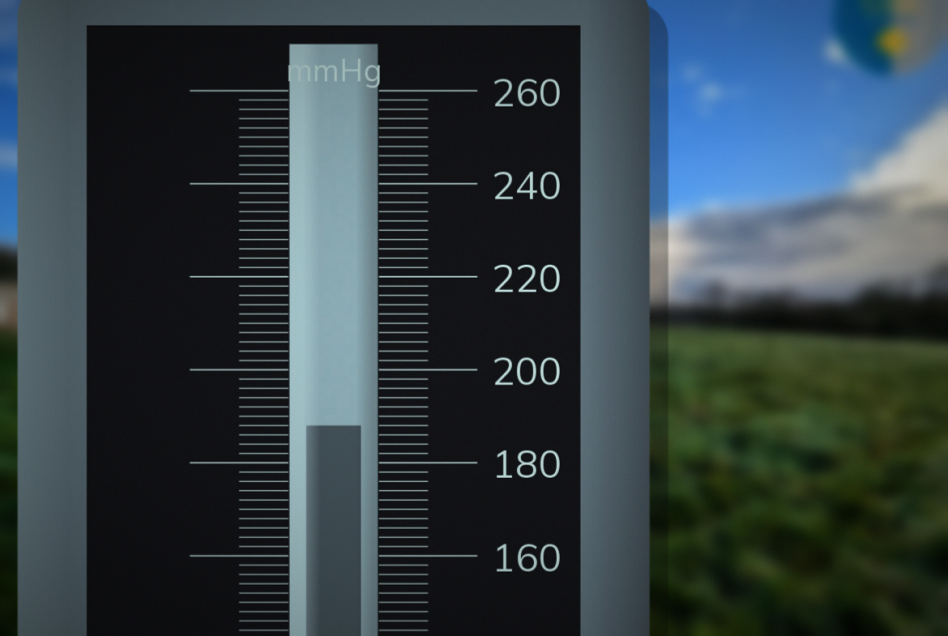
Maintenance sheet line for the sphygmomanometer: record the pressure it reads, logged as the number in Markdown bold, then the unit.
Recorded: **188** mmHg
